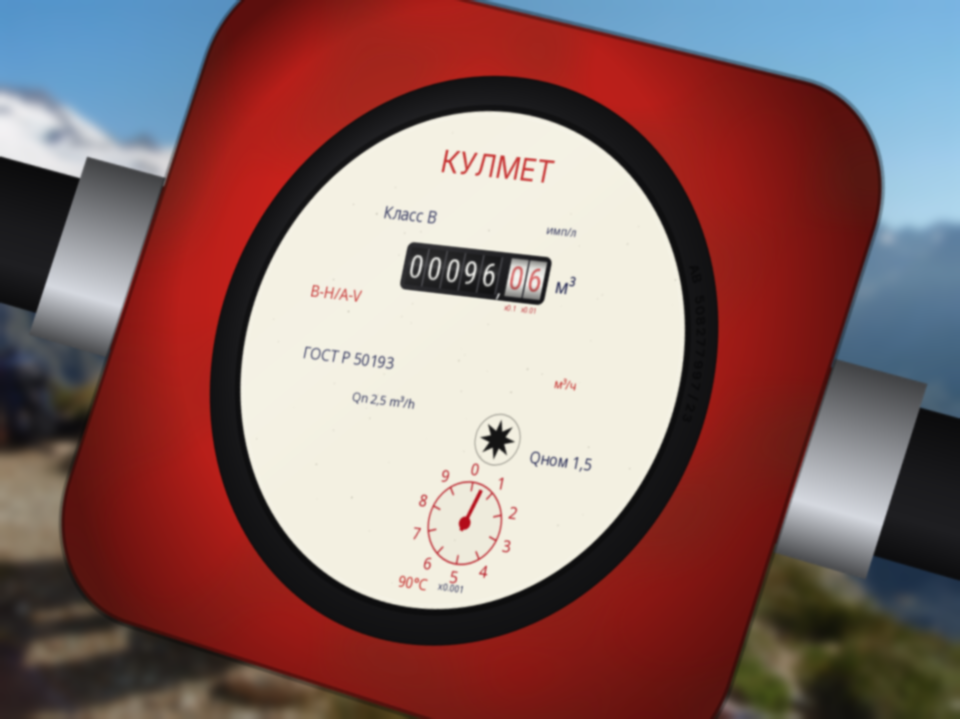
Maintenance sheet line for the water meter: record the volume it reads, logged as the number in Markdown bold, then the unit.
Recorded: **96.060** m³
